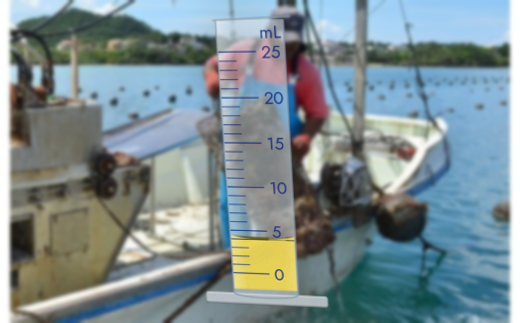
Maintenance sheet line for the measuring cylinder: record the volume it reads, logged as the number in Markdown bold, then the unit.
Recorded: **4** mL
